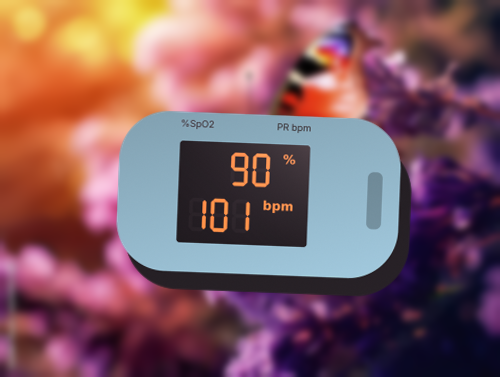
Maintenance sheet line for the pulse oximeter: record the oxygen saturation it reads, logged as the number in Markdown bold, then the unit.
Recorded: **90** %
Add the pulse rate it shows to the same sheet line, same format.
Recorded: **101** bpm
